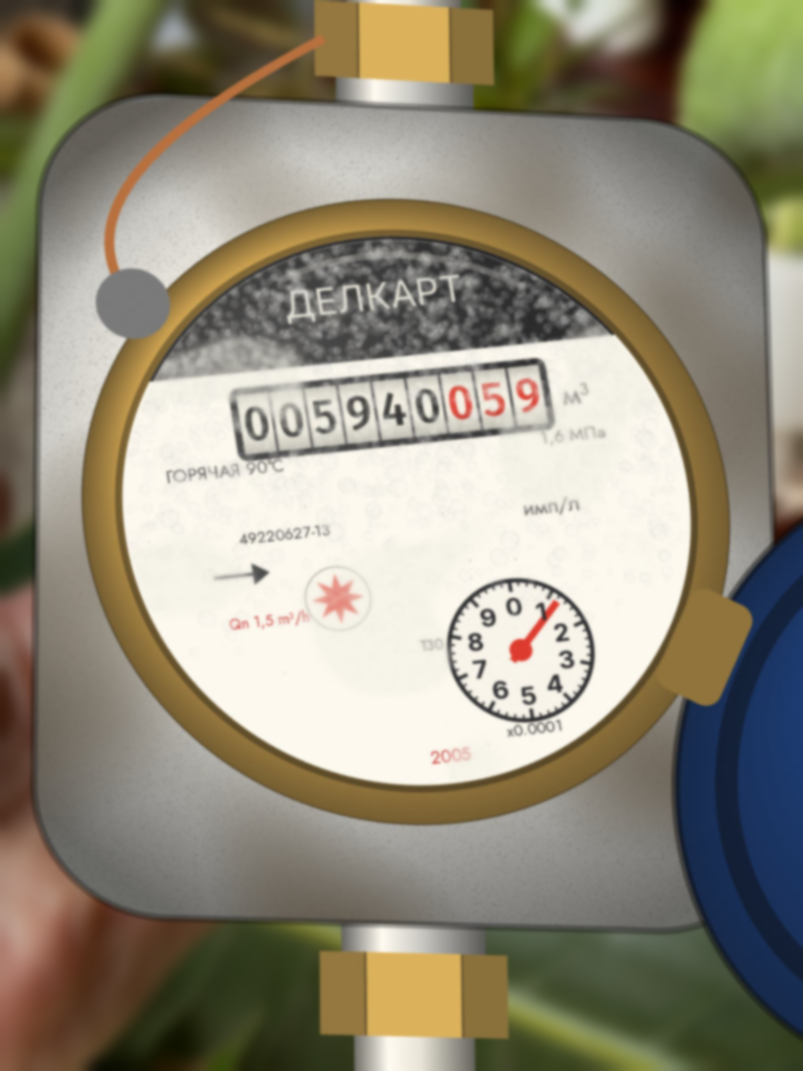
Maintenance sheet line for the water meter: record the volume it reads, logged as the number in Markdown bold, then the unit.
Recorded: **5940.0591** m³
